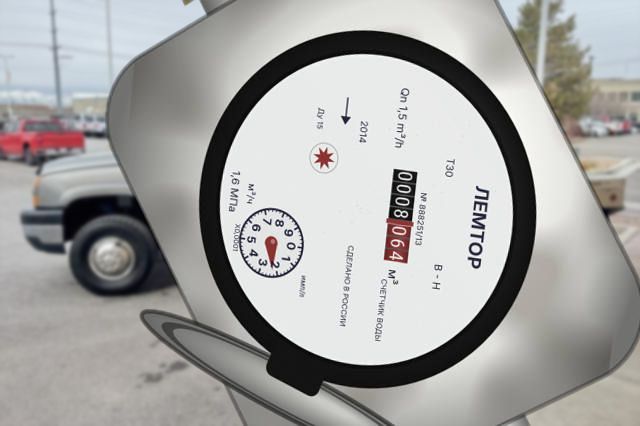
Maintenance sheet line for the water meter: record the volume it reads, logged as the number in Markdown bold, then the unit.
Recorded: **8.0642** m³
